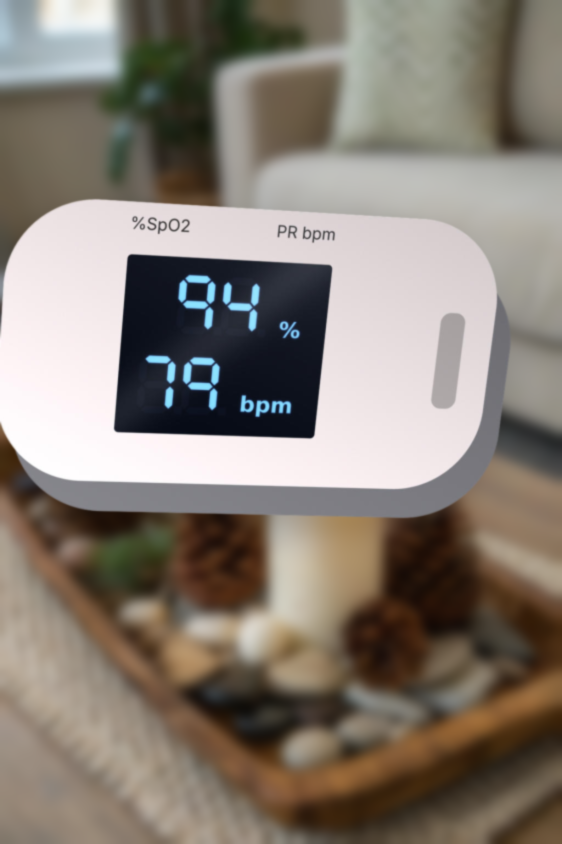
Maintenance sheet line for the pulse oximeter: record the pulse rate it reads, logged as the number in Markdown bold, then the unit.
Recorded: **79** bpm
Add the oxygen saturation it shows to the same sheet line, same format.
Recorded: **94** %
